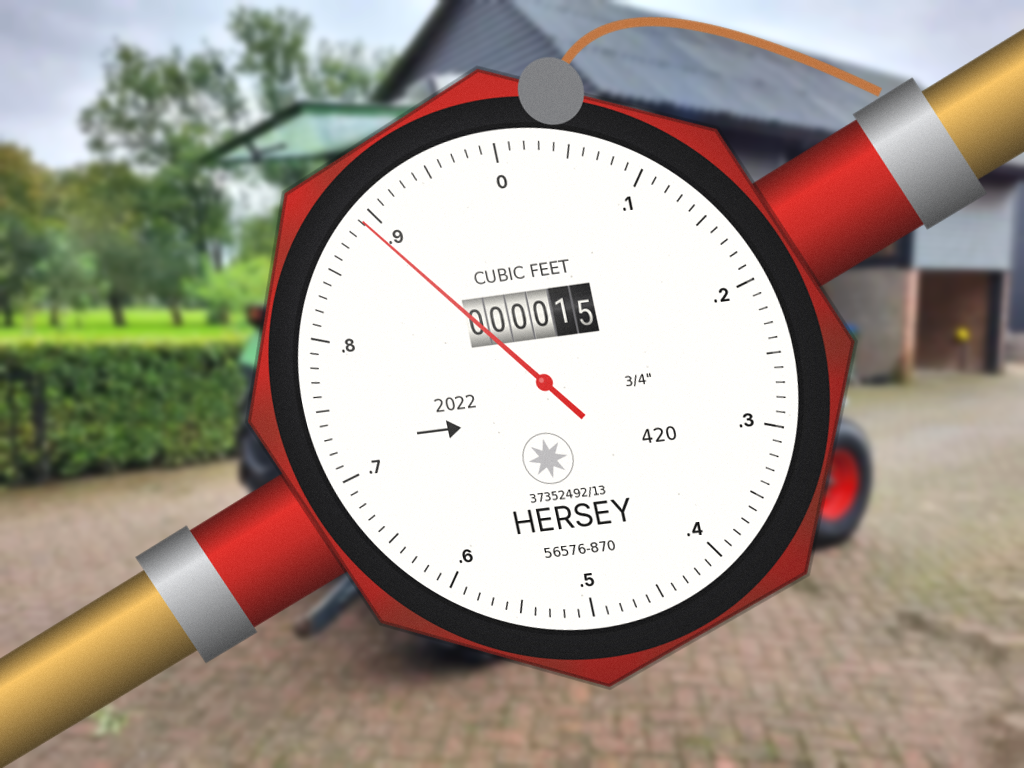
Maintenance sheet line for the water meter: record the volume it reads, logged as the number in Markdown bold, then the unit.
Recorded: **14.89** ft³
